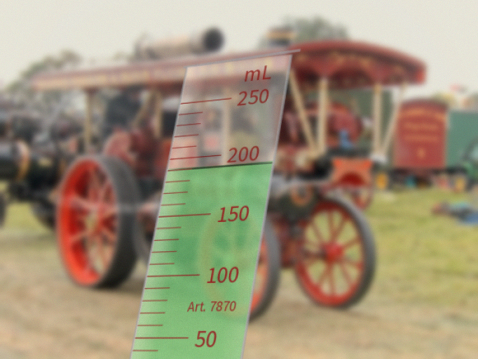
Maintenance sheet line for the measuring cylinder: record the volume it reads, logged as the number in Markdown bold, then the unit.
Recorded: **190** mL
